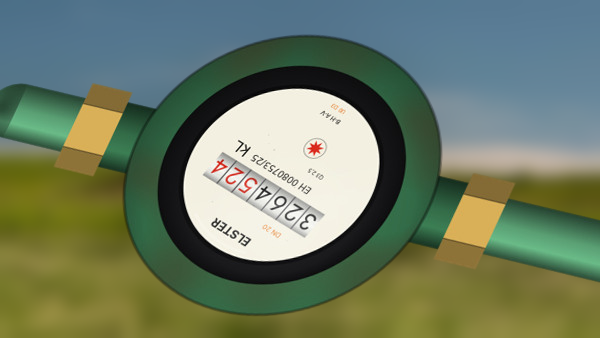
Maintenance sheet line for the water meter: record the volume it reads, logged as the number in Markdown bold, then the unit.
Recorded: **3264.524** kL
